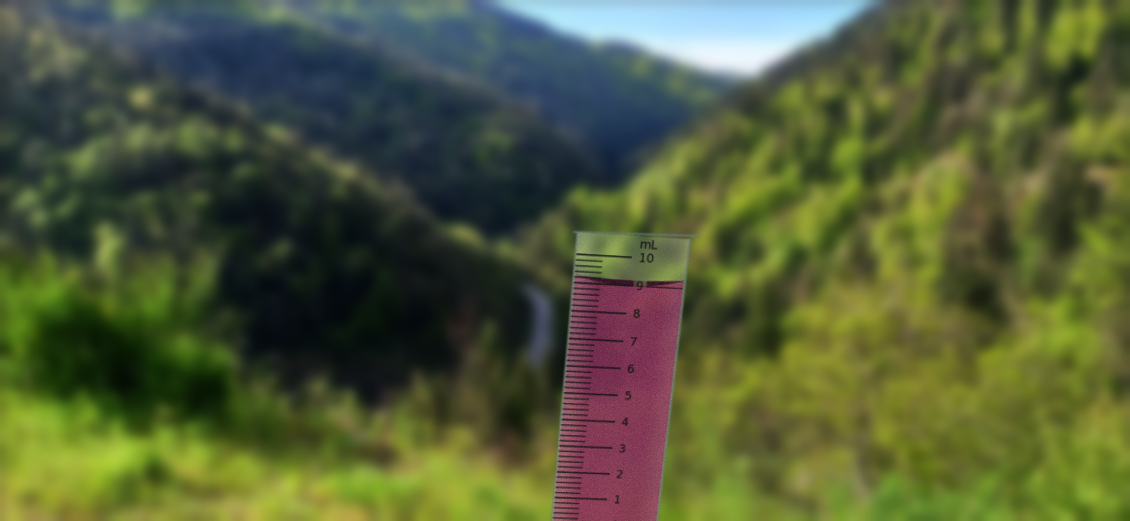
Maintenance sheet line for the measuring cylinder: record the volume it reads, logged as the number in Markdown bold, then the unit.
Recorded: **9** mL
